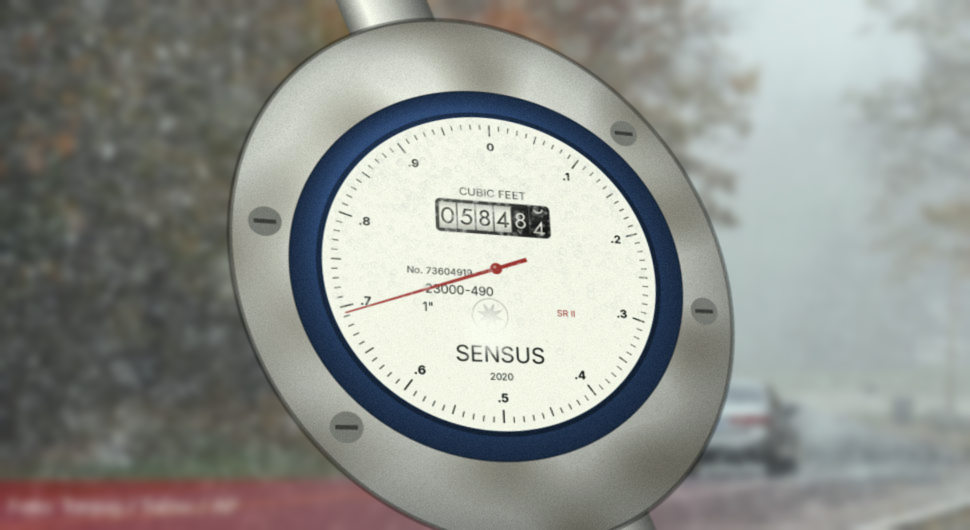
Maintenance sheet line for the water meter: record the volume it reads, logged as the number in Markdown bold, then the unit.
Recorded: **58483.69** ft³
